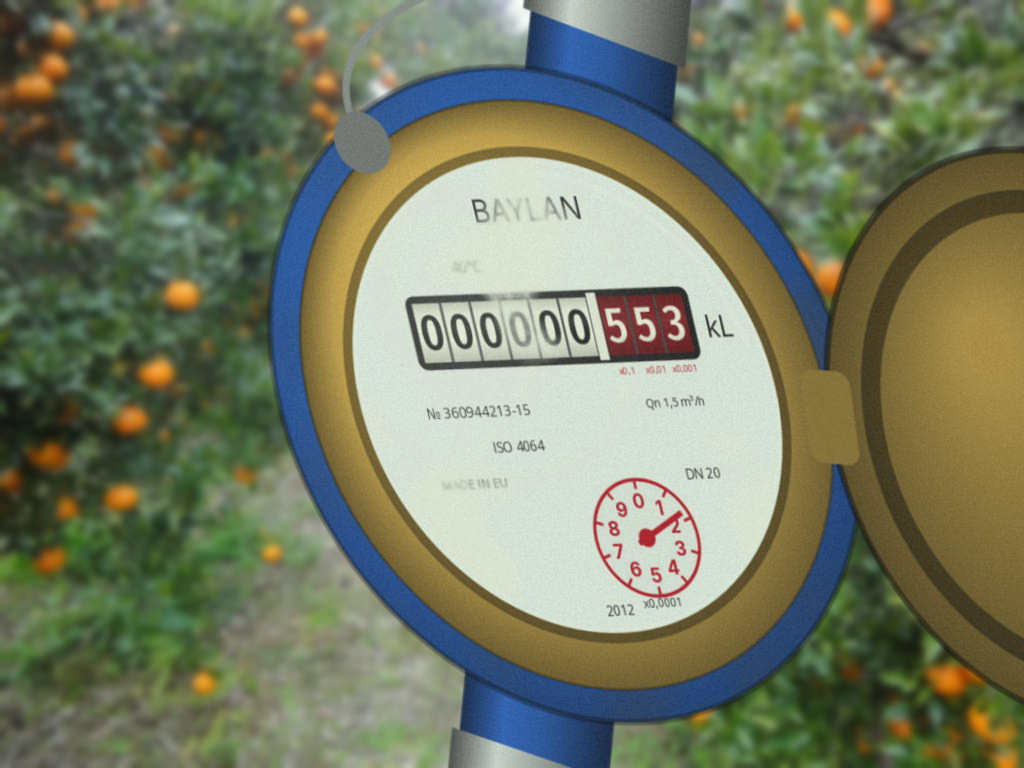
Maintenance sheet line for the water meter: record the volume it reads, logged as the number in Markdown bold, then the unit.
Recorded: **0.5531** kL
